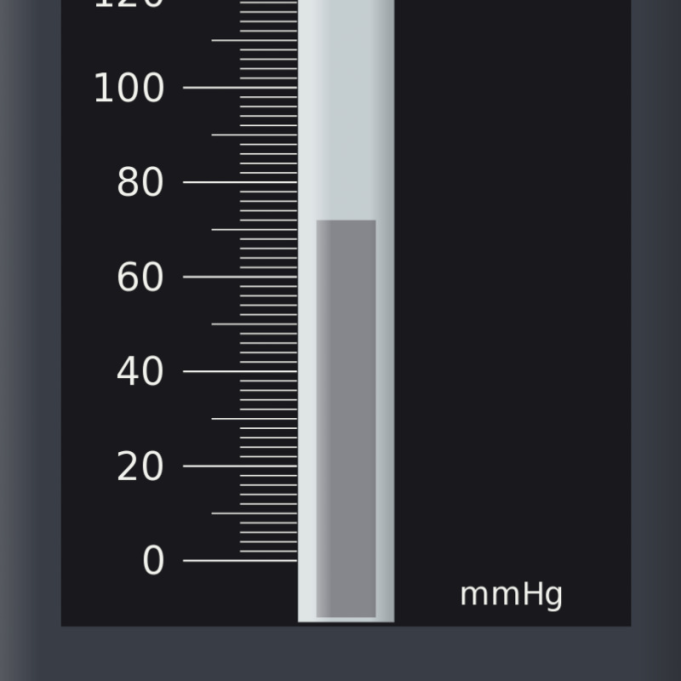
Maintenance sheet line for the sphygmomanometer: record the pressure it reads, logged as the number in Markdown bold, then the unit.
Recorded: **72** mmHg
